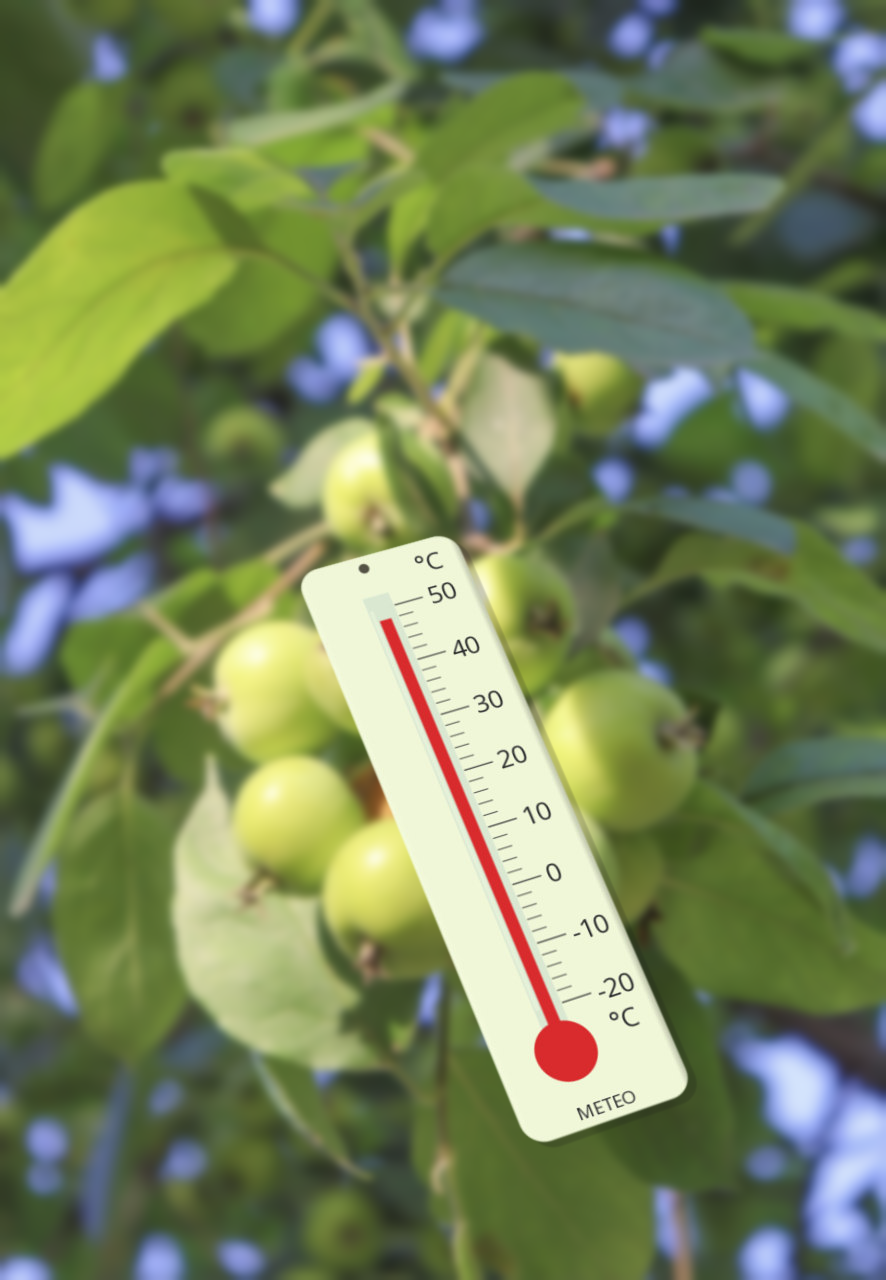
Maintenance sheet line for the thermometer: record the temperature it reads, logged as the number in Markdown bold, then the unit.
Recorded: **48** °C
